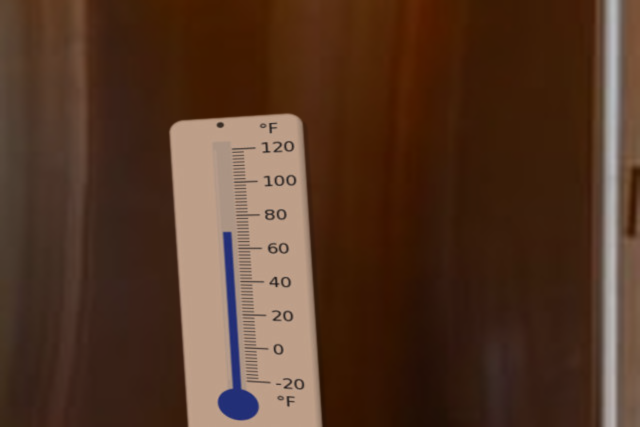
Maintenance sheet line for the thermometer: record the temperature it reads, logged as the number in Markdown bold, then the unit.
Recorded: **70** °F
